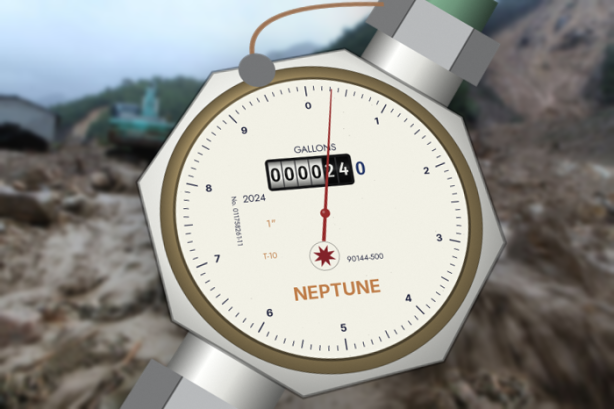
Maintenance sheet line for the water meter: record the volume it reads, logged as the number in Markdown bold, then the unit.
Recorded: **240.3** gal
